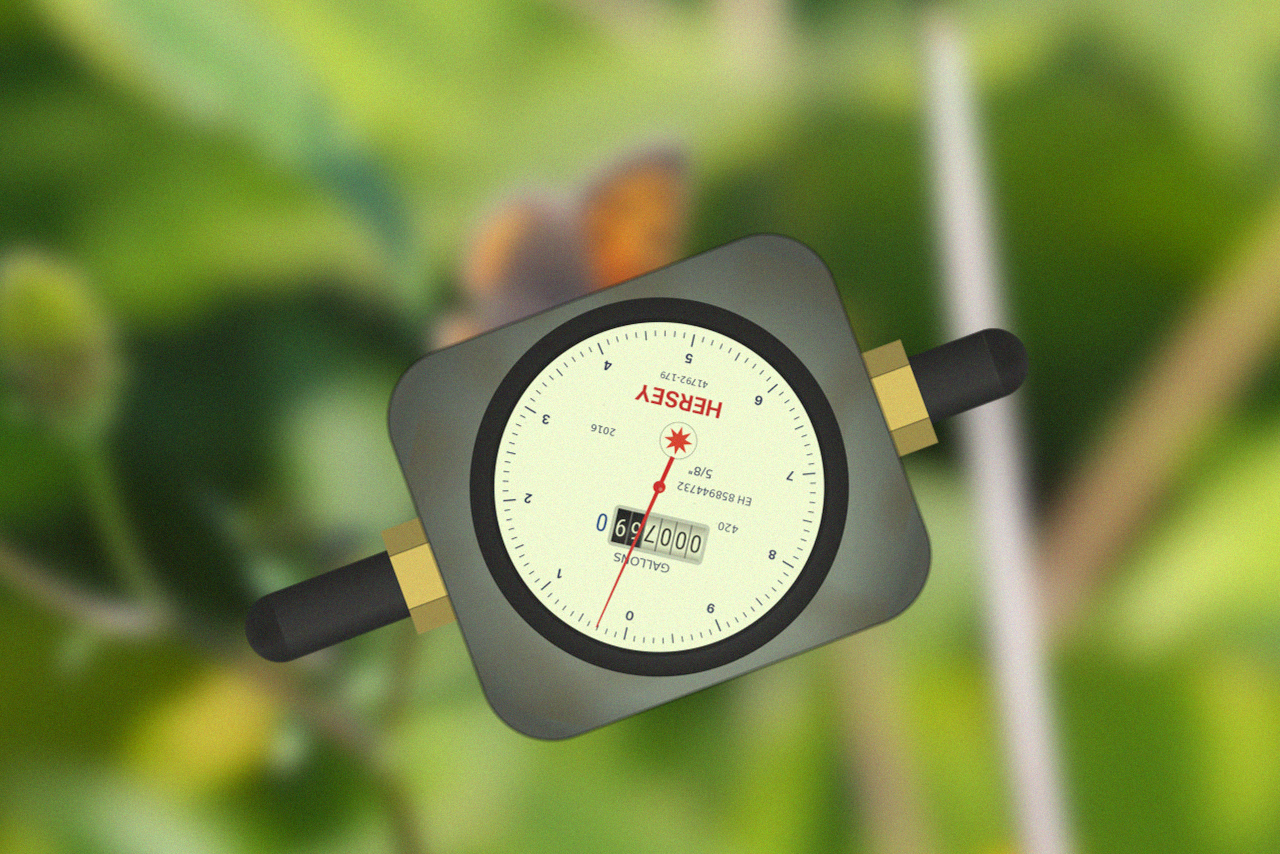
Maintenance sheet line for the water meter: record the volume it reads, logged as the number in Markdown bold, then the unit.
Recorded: **7690.3** gal
